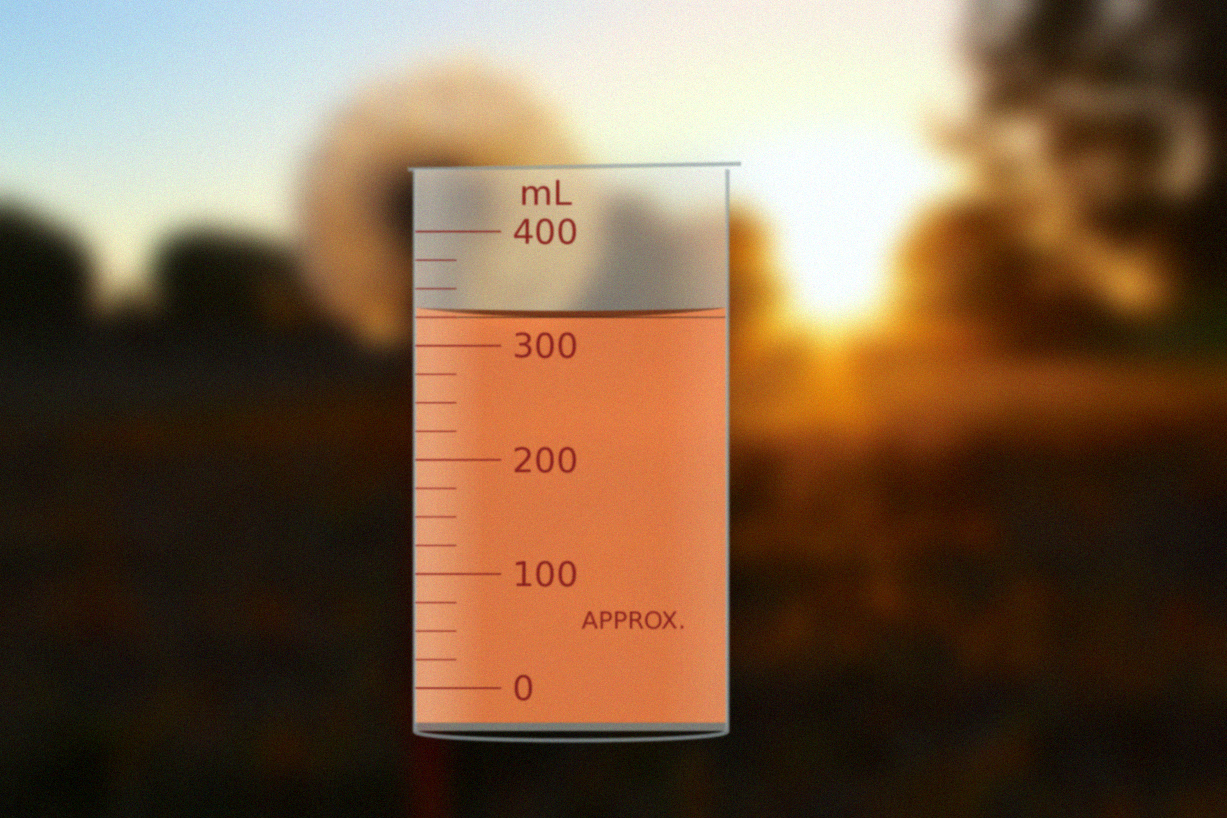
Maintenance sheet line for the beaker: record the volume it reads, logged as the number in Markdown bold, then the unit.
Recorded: **325** mL
